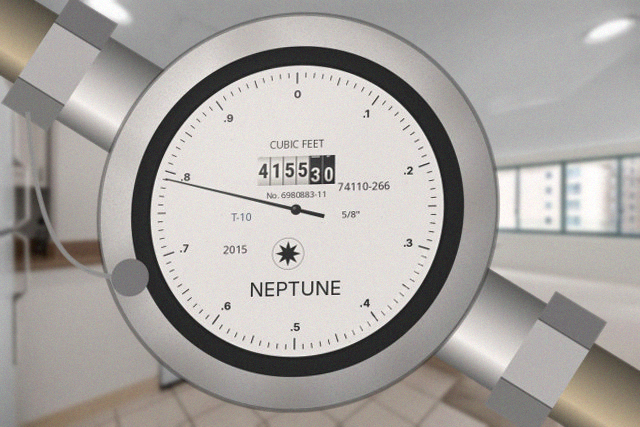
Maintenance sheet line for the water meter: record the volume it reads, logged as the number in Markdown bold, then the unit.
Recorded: **415529.79** ft³
